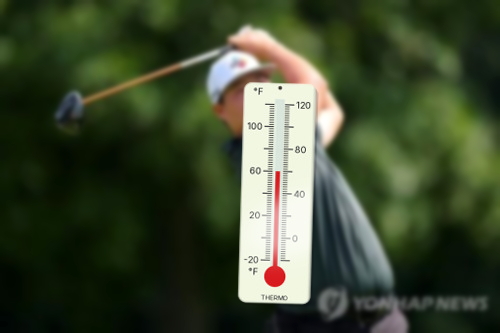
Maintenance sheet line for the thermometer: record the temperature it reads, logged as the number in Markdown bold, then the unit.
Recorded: **60** °F
